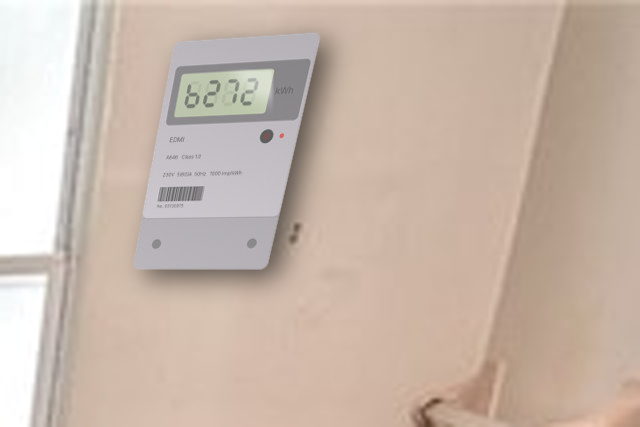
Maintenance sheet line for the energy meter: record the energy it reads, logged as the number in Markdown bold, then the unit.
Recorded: **6272** kWh
